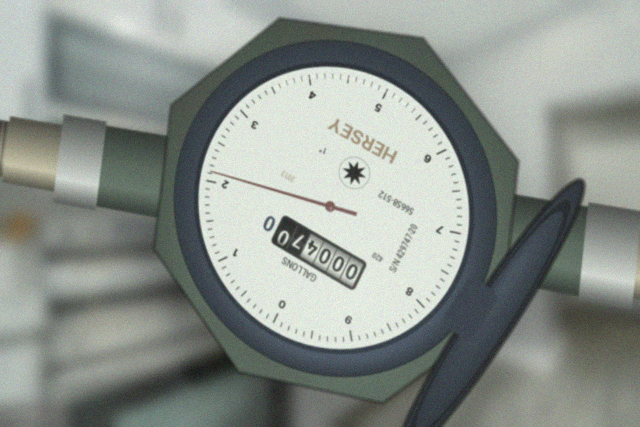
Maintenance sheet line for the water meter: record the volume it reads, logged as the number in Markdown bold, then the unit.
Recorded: **4702.1** gal
